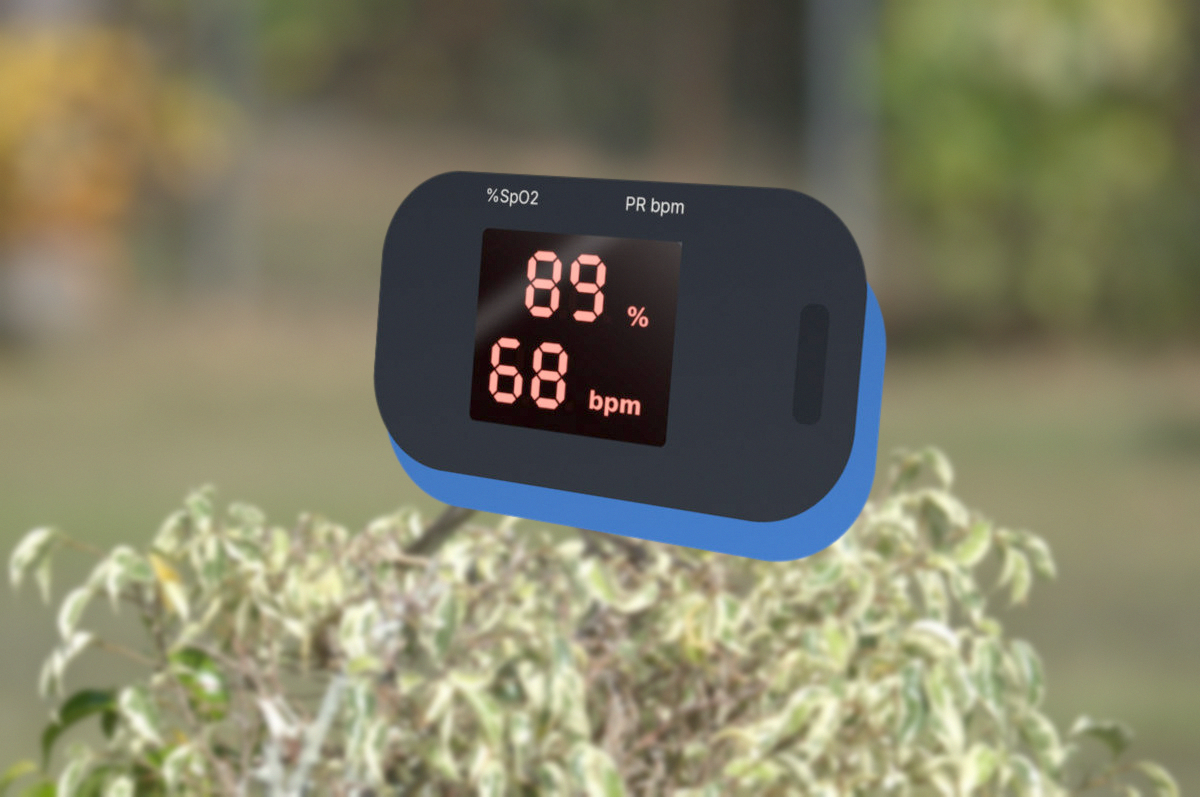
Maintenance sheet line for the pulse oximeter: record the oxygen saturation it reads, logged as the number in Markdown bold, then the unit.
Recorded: **89** %
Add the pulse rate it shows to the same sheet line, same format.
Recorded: **68** bpm
